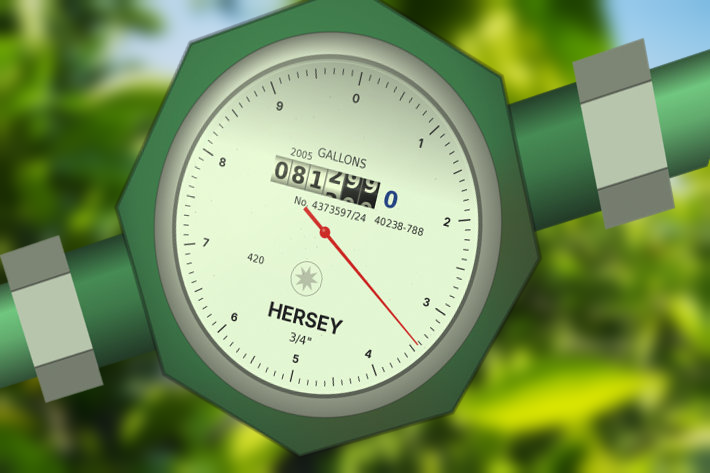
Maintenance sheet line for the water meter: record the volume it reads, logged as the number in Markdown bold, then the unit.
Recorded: **812993.4** gal
